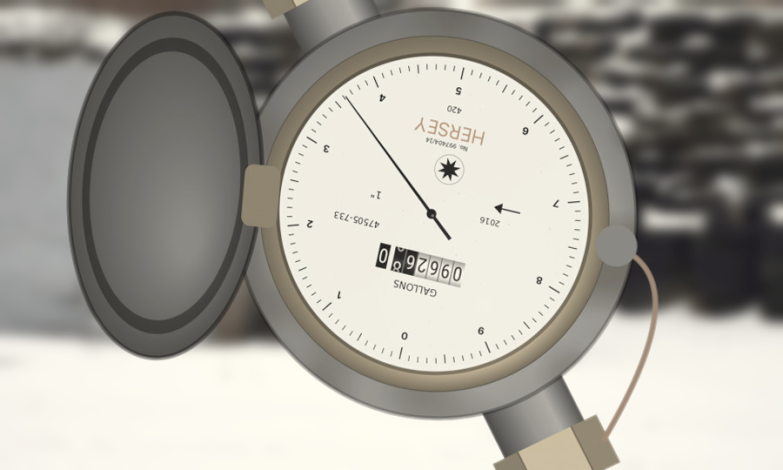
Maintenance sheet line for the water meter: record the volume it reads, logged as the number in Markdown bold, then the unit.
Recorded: **962683.6** gal
